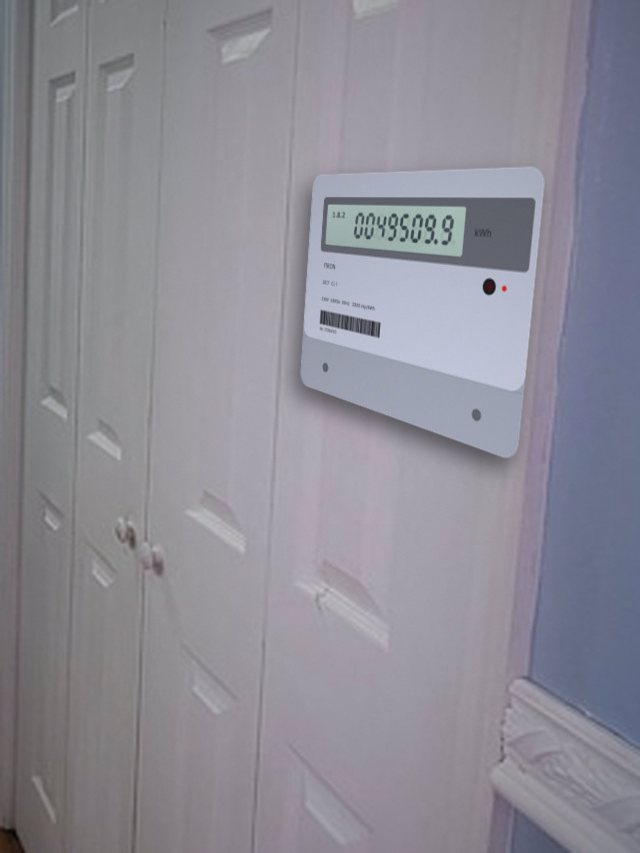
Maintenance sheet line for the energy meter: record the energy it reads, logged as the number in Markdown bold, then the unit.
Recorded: **49509.9** kWh
